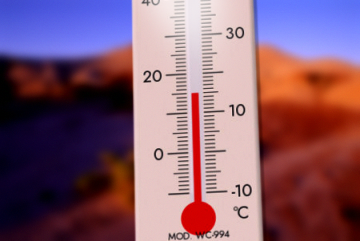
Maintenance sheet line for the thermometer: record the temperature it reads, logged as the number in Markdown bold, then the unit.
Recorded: **15** °C
